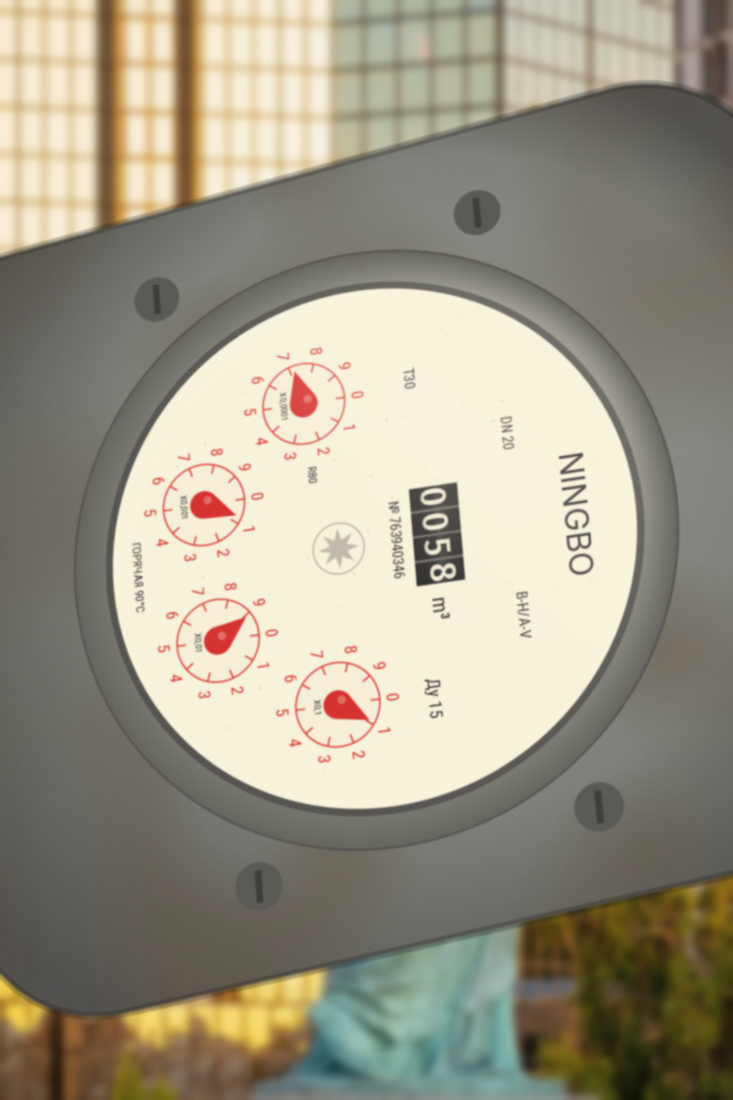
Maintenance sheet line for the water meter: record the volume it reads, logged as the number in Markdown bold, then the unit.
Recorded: **58.0907** m³
